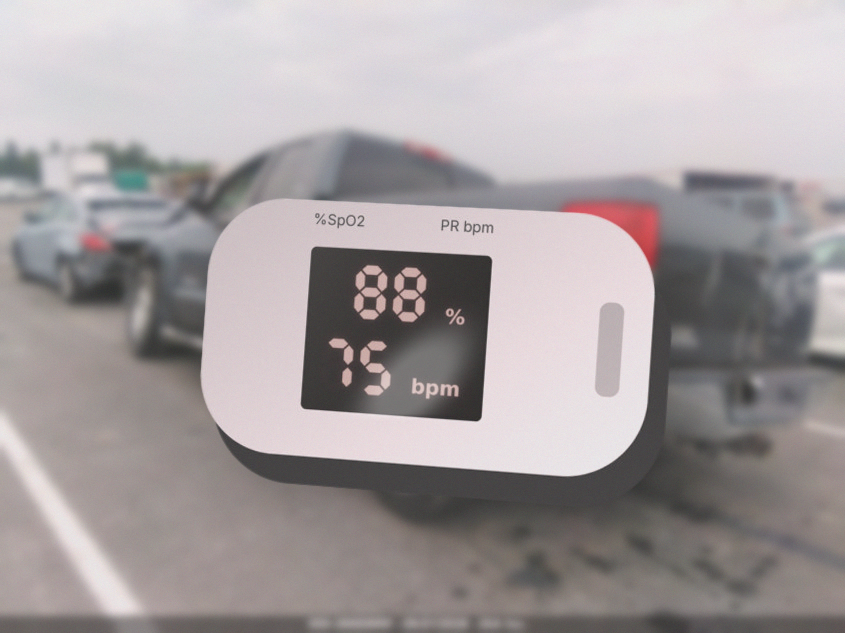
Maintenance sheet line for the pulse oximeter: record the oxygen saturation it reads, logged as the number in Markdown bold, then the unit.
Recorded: **88** %
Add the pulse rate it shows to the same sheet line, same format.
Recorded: **75** bpm
